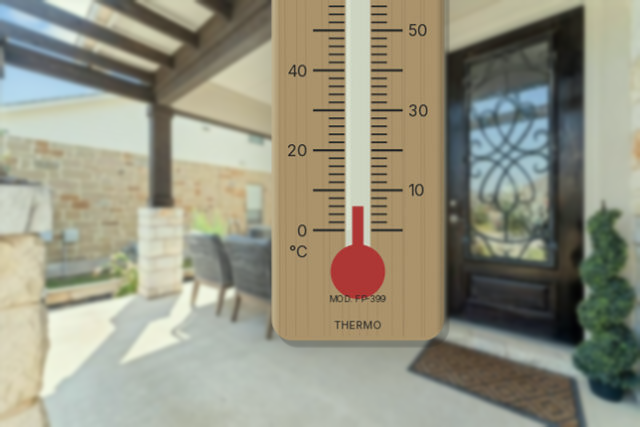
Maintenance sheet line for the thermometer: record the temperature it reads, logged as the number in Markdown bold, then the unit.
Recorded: **6** °C
